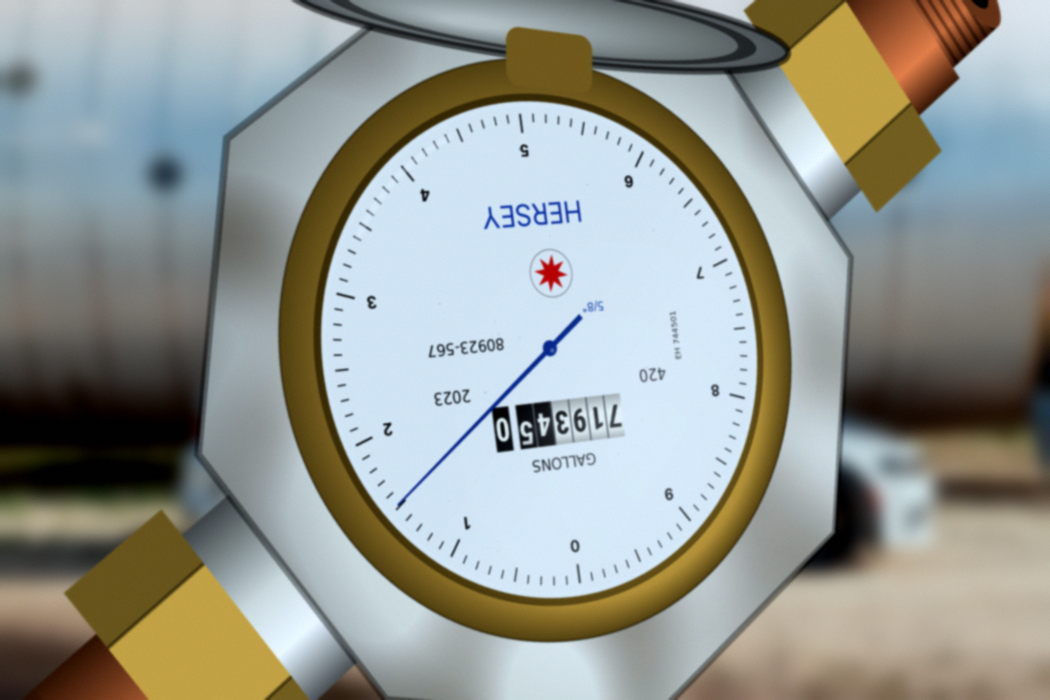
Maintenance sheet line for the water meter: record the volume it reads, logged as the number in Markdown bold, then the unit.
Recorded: **7193451.5** gal
